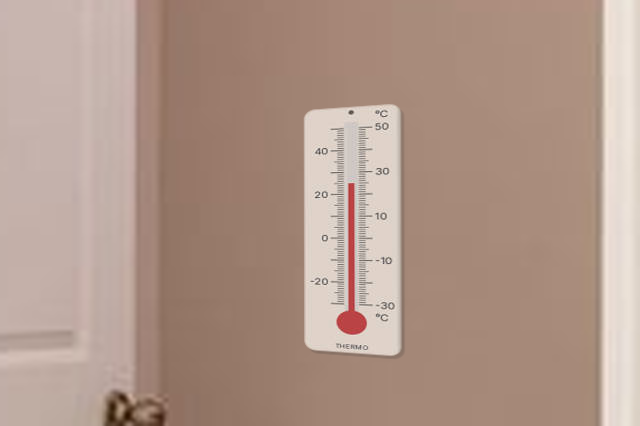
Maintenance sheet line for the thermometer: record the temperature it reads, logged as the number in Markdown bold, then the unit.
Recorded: **25** °C
